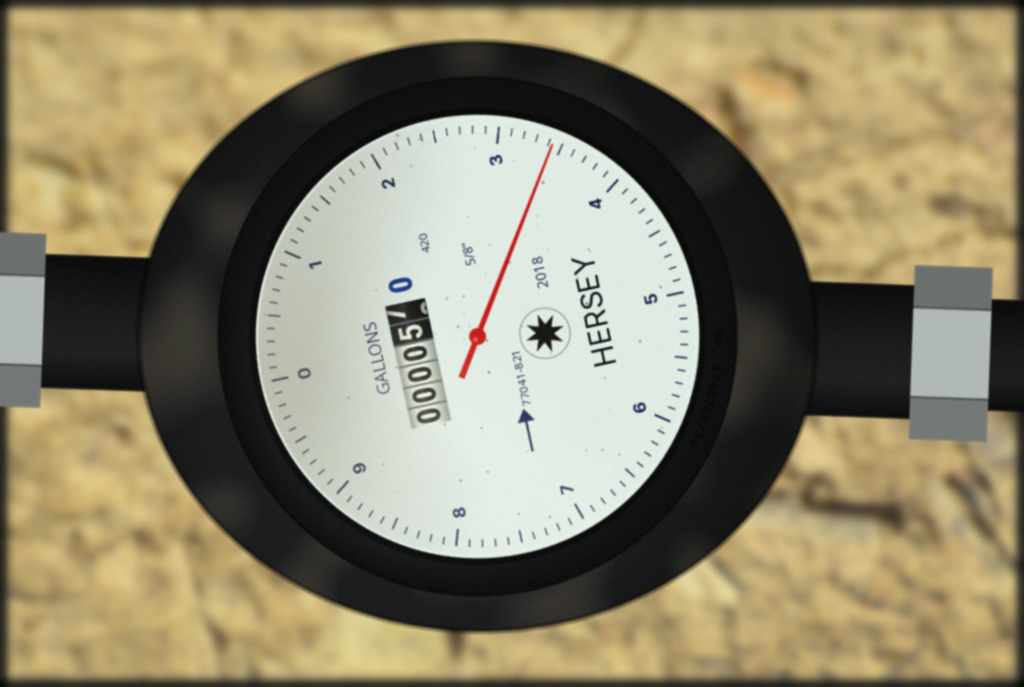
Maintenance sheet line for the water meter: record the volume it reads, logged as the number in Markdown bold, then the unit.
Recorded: **573.4** gal
